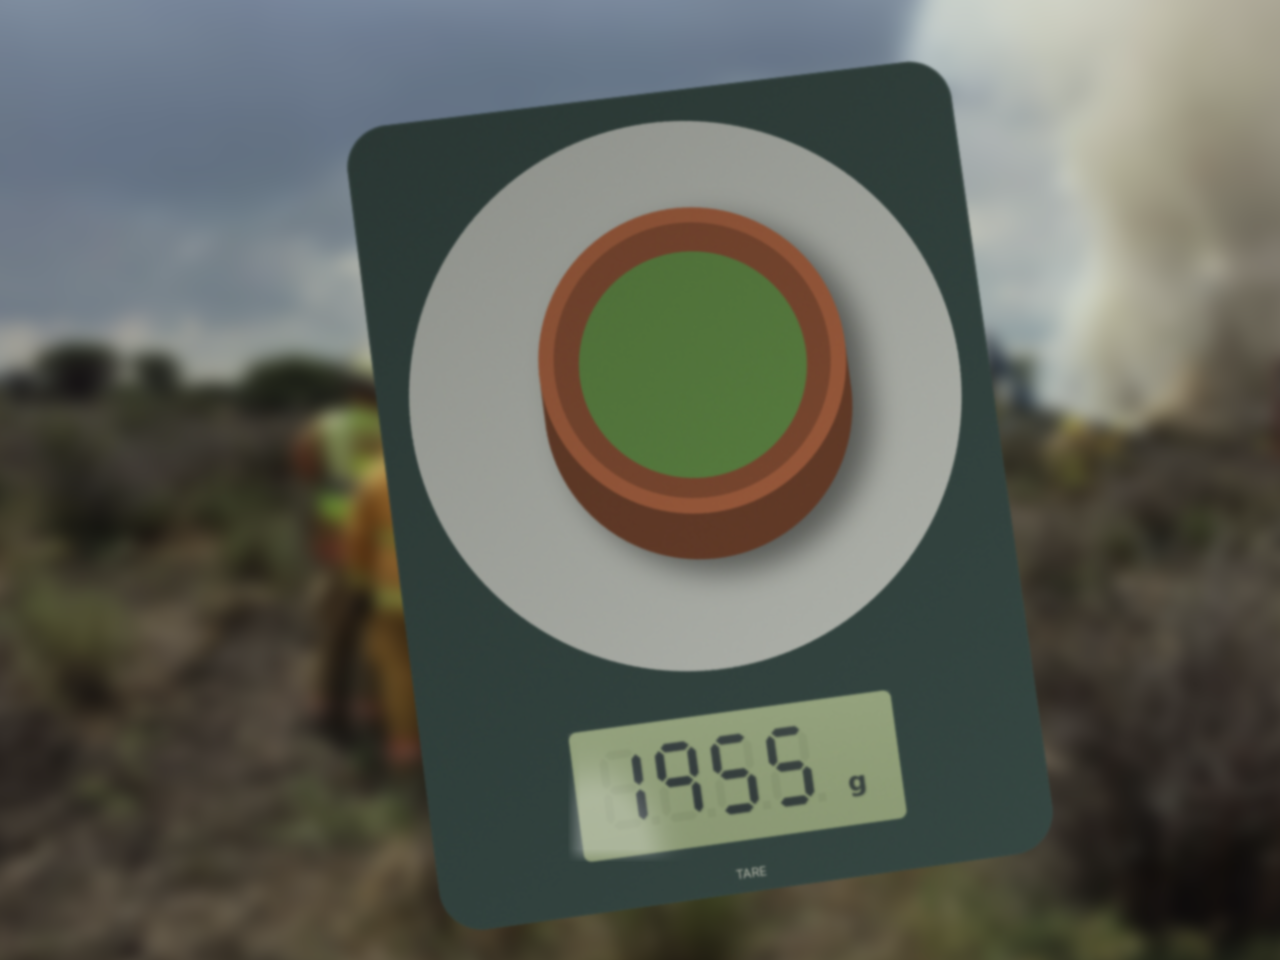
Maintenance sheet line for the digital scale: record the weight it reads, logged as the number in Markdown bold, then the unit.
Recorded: **1955** g
